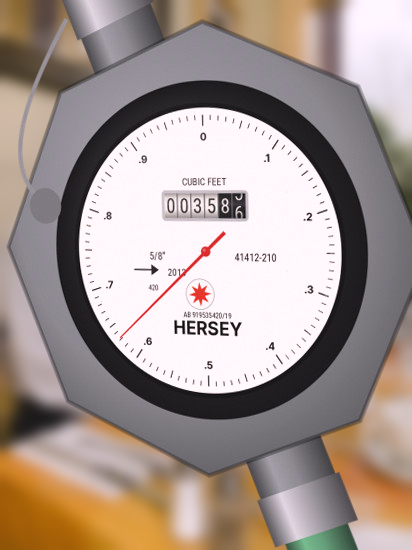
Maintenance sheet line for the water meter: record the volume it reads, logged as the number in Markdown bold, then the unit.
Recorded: **3585.63** ft³
